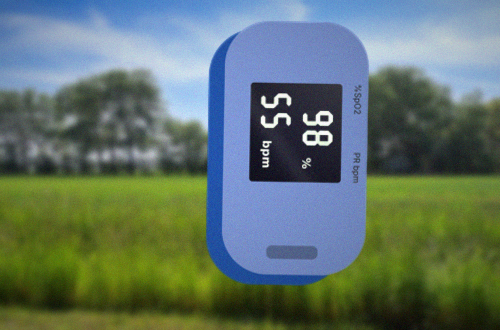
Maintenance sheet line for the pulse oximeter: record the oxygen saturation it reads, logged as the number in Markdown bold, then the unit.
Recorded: **98** %
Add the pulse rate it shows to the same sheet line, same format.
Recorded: **55** bpm
